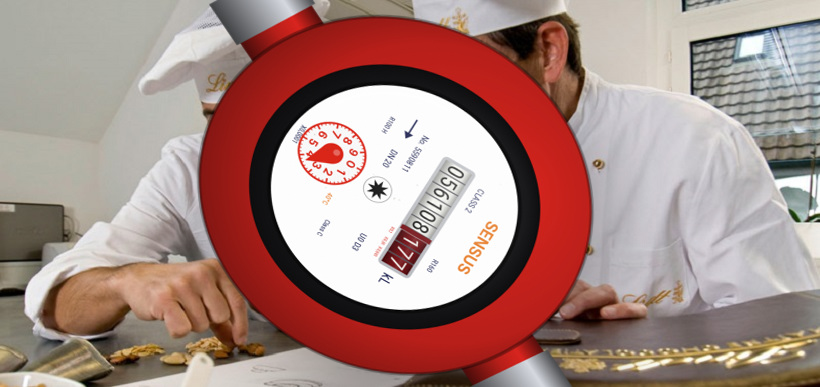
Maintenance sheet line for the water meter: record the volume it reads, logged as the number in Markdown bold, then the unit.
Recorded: **56108.1773** kL
